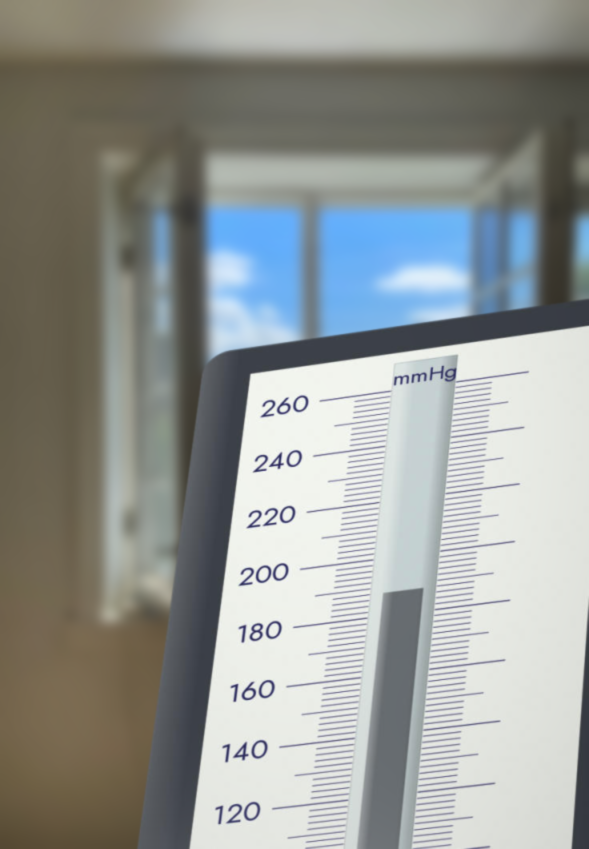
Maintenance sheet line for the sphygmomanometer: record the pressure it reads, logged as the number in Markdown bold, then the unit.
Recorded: **188** mmHg
